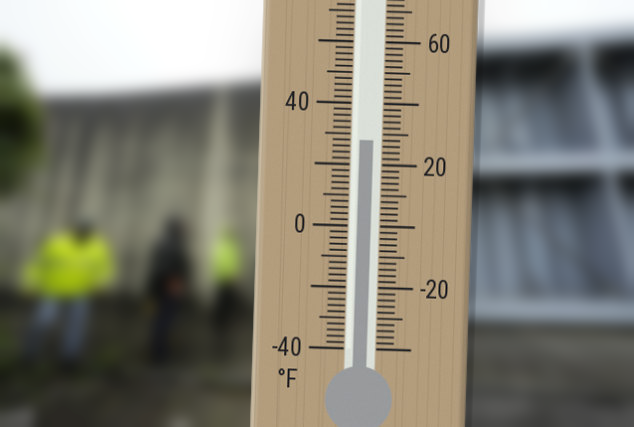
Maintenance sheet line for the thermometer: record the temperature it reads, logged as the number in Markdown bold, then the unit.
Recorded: **28** °F
